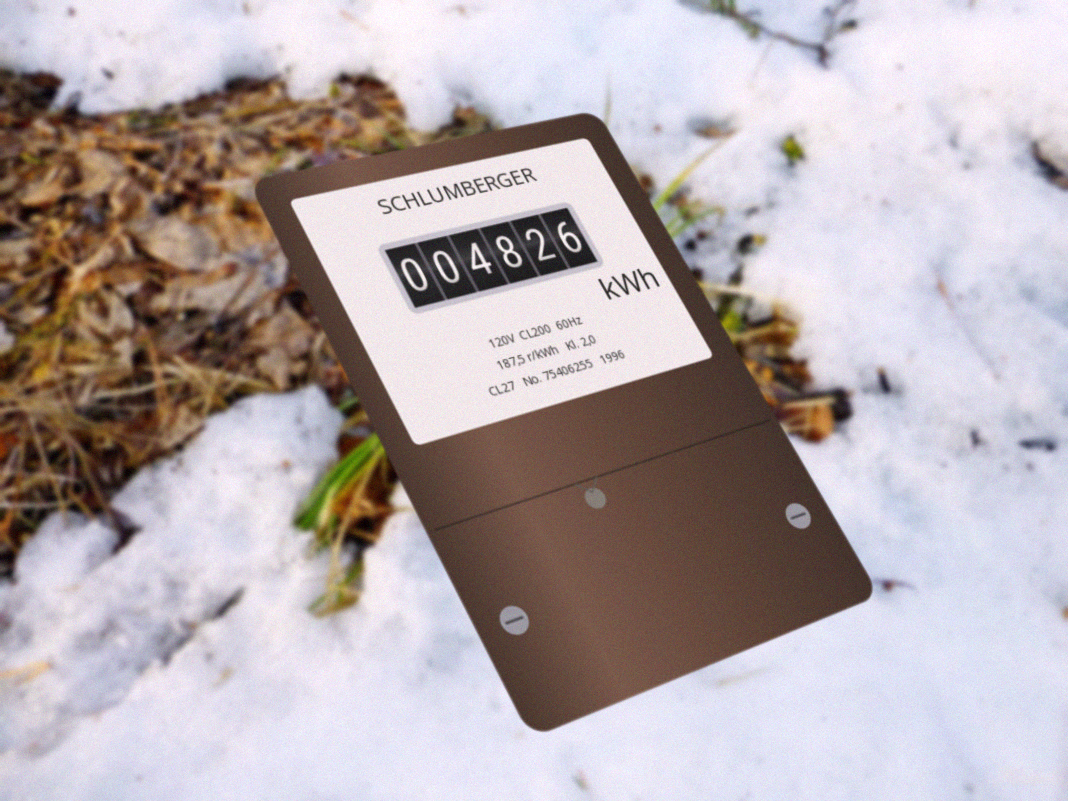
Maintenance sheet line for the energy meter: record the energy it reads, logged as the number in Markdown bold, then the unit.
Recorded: **4826** kWh
